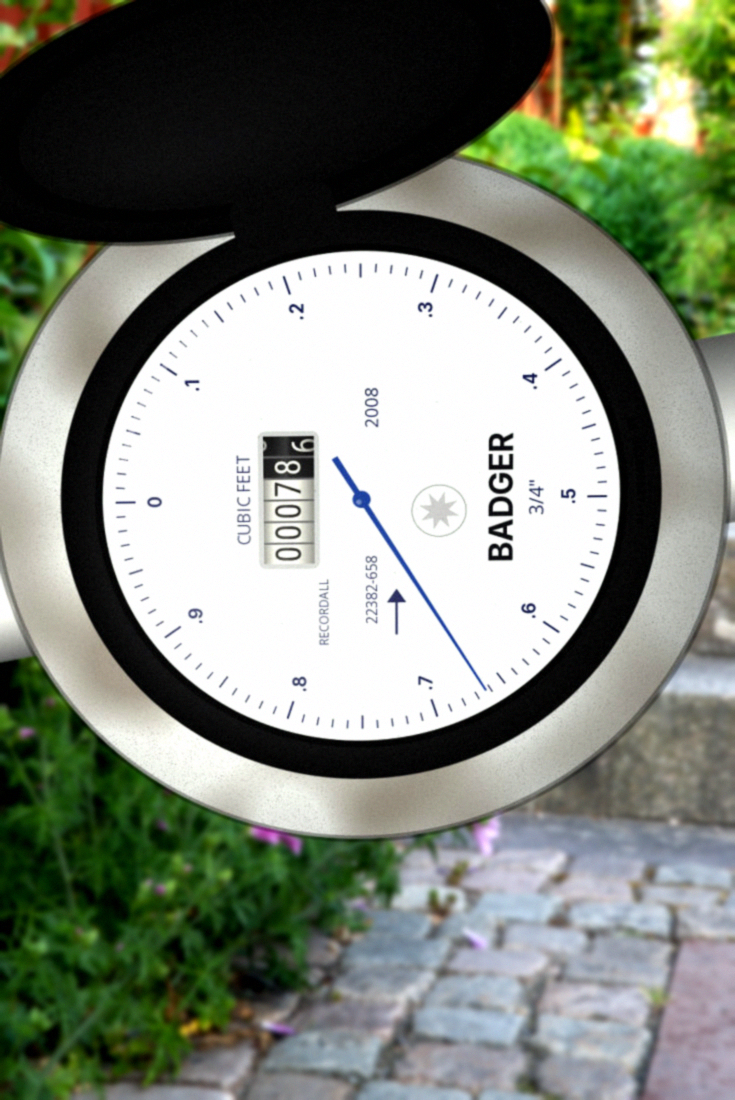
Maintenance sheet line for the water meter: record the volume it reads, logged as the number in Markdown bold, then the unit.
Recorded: **785.66** ft³
